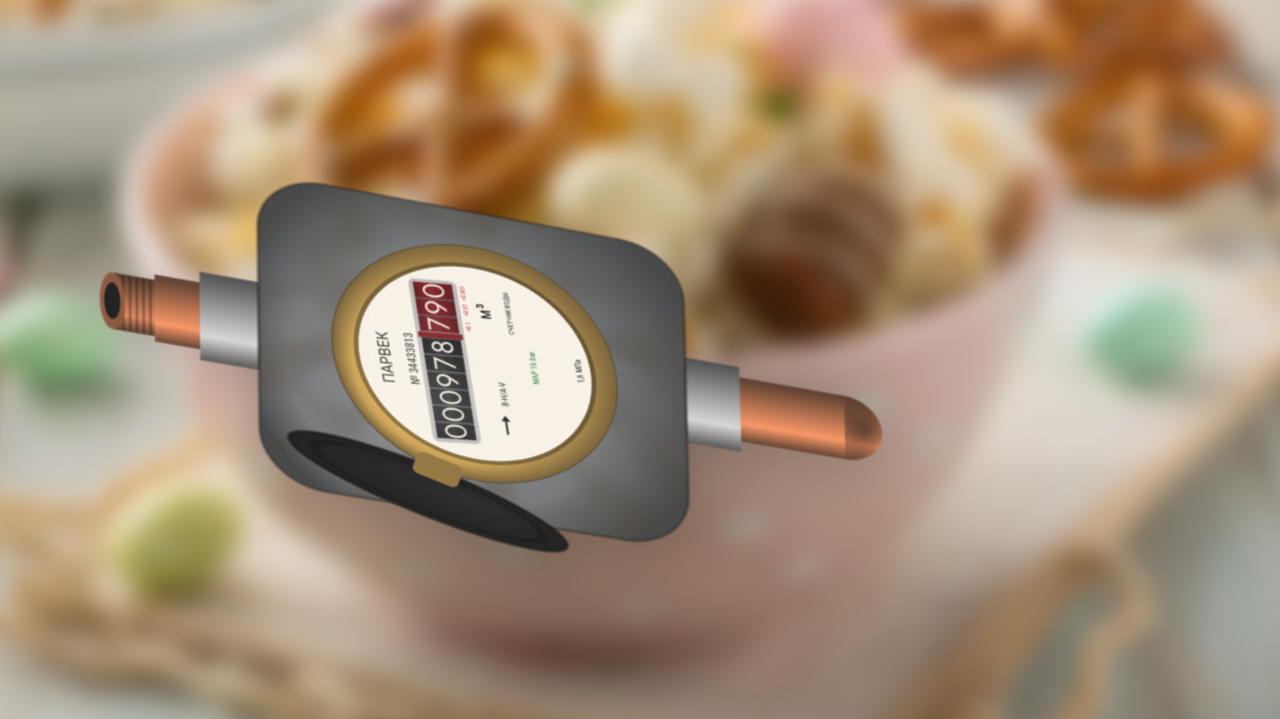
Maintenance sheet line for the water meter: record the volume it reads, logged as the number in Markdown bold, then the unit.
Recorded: **978.790** m³
